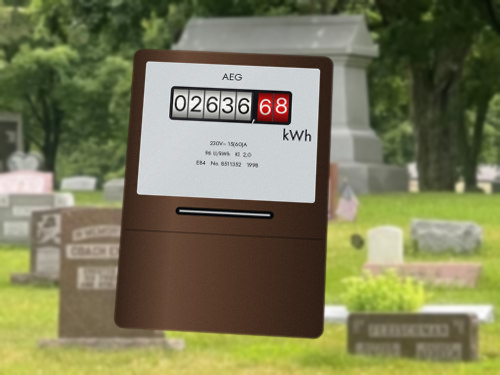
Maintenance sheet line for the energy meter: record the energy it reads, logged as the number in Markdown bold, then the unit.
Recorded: **2636.68** kWh
